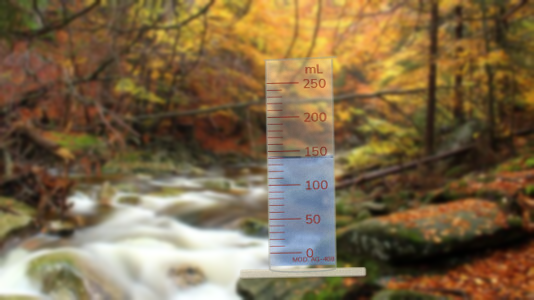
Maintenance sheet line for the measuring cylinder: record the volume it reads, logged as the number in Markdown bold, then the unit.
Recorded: **140** mL
